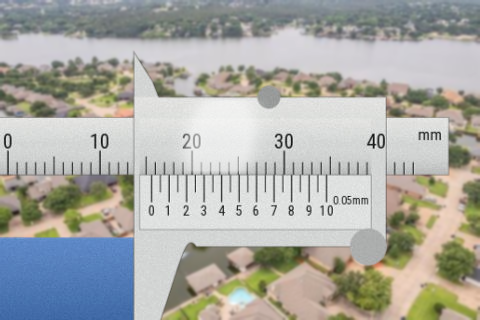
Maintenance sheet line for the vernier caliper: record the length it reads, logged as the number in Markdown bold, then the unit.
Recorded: **15.6** mm
